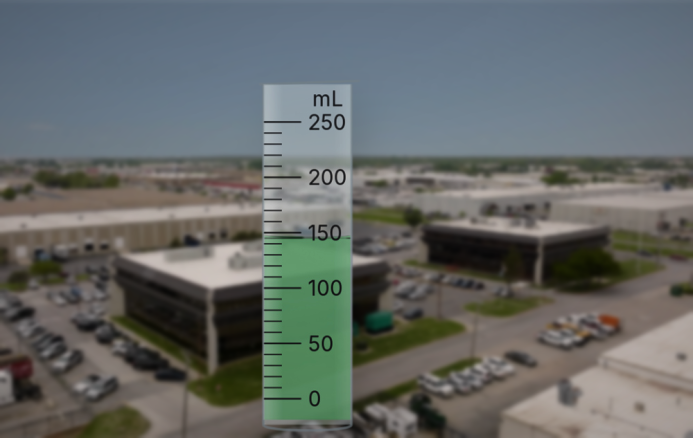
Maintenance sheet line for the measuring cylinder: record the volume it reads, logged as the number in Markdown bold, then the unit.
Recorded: **145** mL
